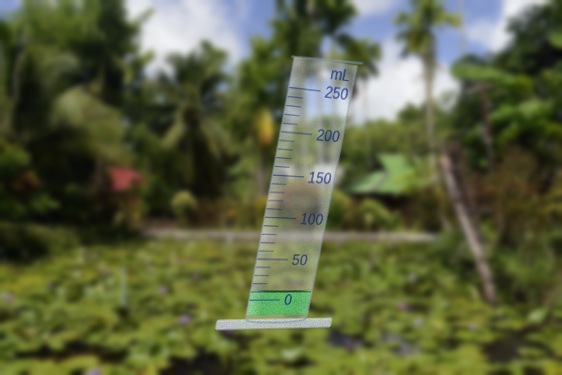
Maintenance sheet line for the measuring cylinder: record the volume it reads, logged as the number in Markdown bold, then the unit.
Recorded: **10** mL
